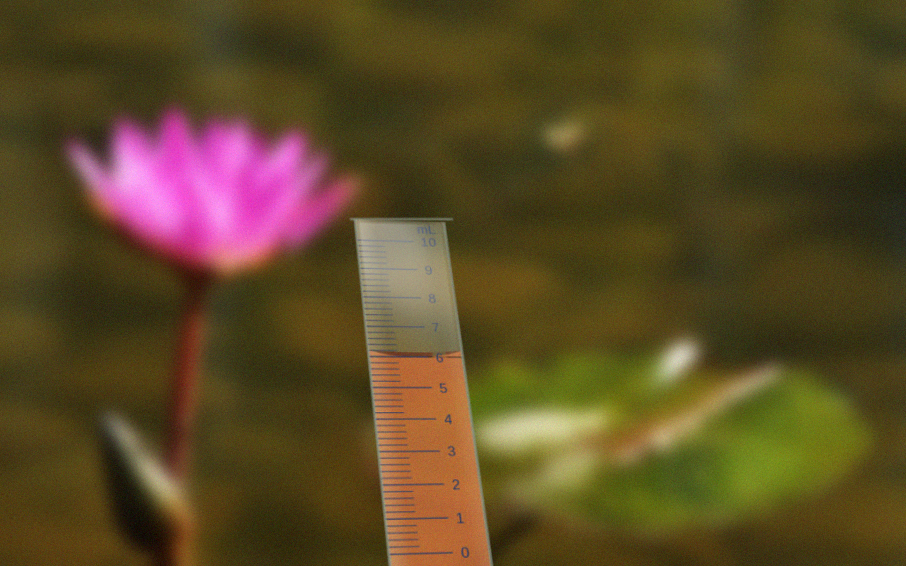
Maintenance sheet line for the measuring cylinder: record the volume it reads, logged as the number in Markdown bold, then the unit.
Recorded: **6** mL
